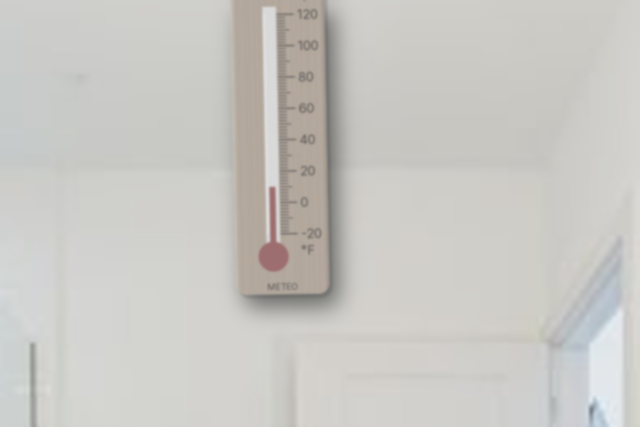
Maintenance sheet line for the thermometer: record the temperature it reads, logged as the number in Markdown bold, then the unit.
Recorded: **10** °F
